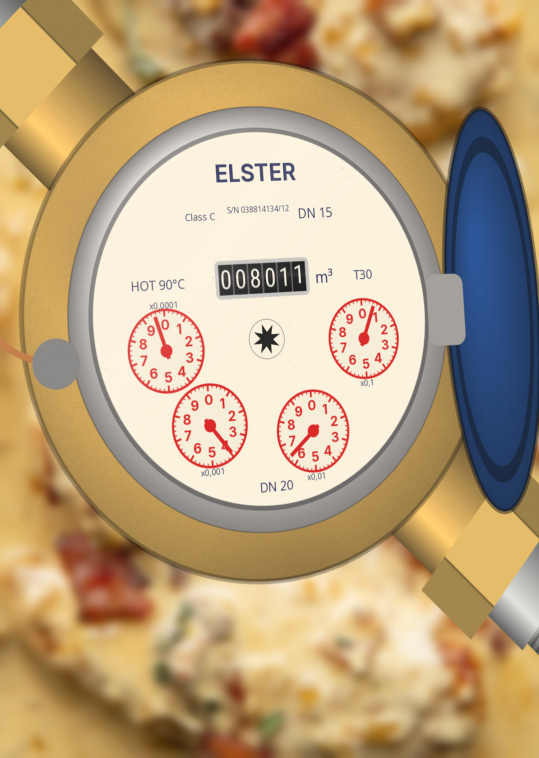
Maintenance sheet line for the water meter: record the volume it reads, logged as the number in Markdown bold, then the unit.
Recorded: **8011.0639** m³
